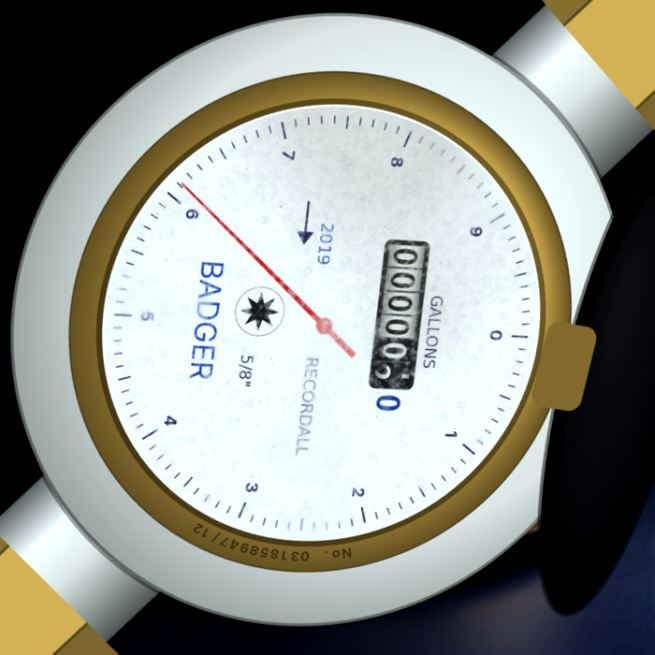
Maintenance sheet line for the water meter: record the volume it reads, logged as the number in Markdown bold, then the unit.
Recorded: **16.1** gal
